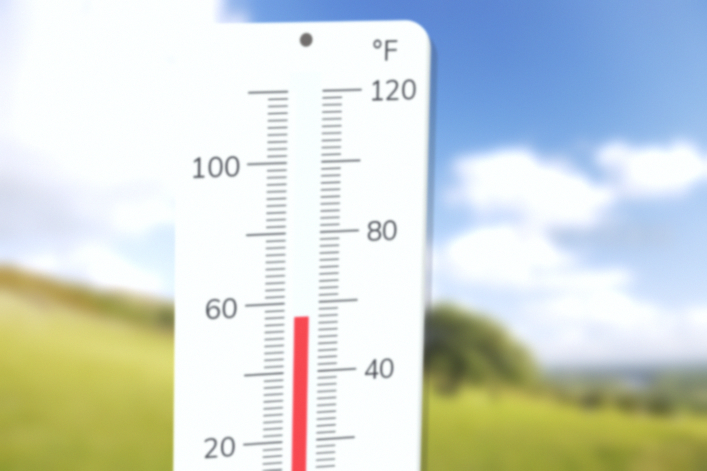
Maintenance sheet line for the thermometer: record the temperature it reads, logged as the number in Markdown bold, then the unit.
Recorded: **56** °F
